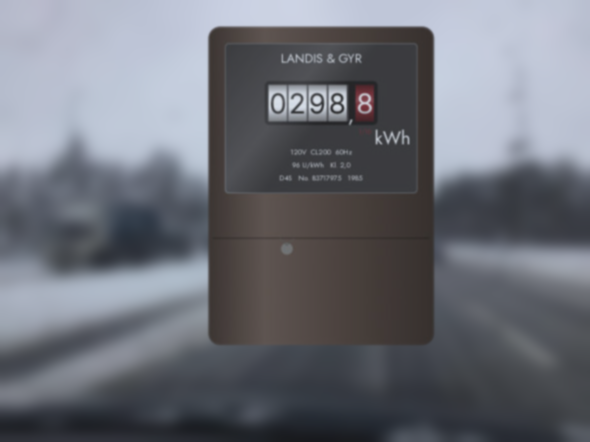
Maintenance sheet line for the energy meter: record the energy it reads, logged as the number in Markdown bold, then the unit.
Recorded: **298.8** kWh
